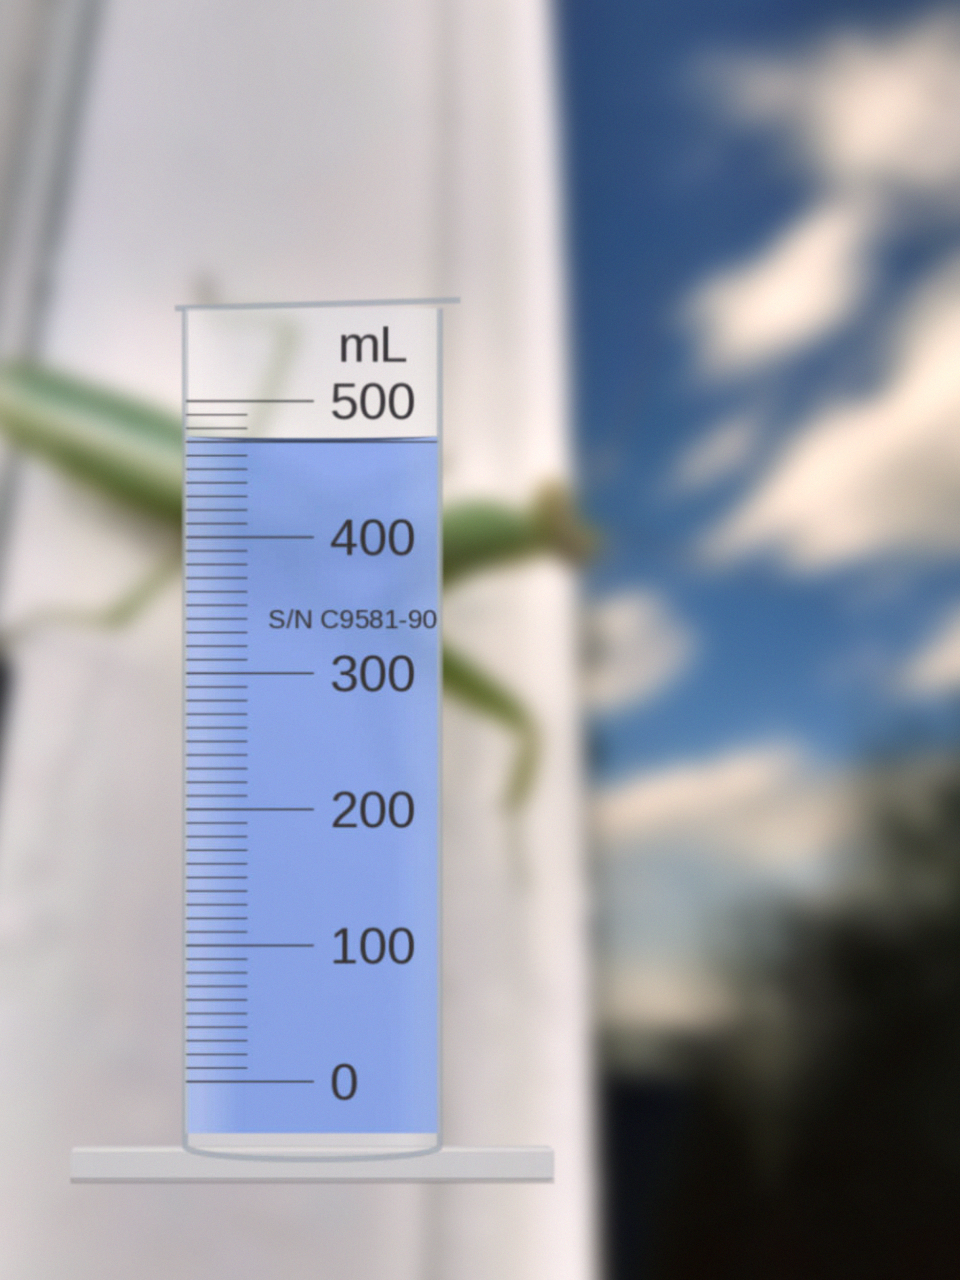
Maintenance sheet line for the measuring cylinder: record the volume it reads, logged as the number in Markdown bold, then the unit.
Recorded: **470** mL
